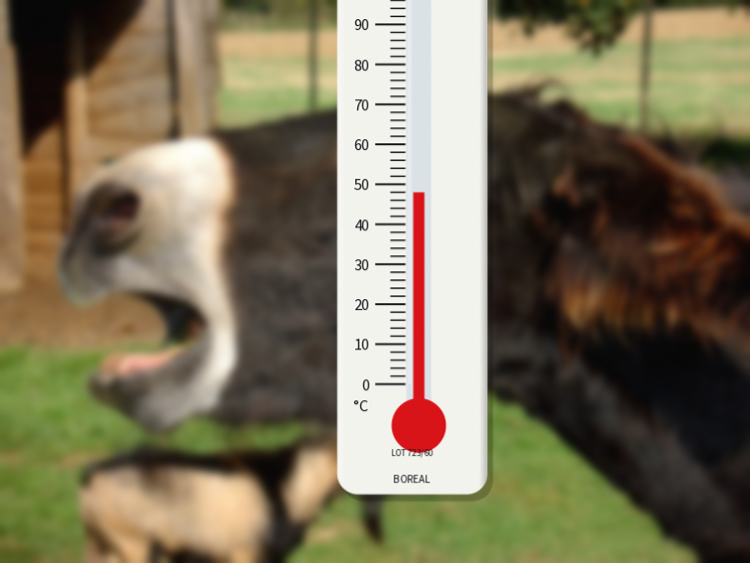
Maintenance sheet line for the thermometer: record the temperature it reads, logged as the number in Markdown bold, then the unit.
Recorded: **48** °C
